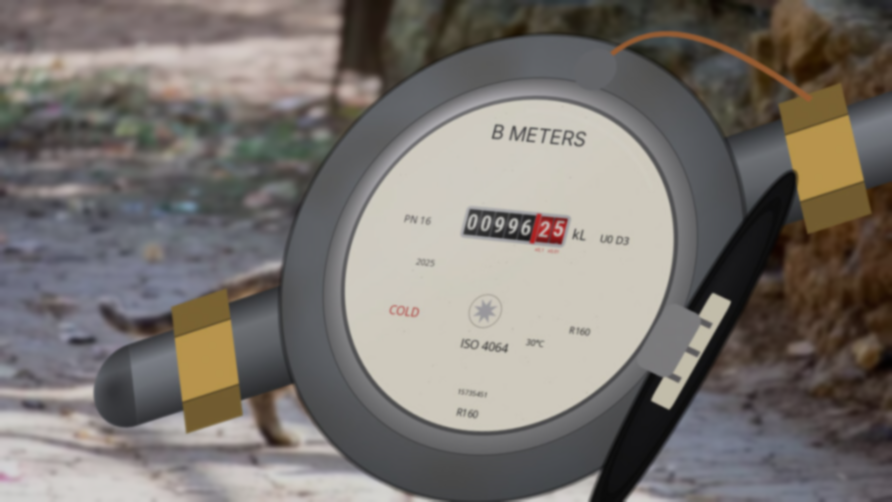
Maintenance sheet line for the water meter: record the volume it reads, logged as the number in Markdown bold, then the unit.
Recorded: **996.25** kL
